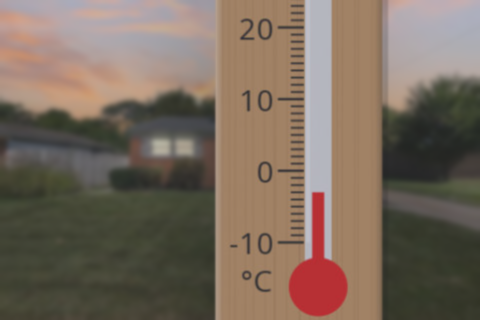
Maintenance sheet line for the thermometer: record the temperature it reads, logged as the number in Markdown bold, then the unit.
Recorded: **-3** °C
